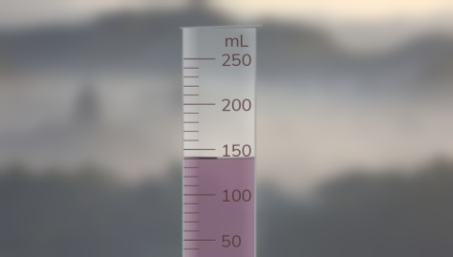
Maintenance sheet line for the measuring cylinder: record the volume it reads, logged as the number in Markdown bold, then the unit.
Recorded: **140** mL
